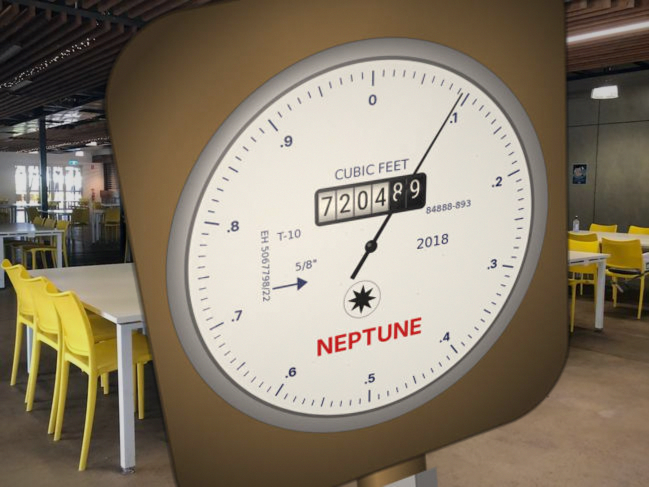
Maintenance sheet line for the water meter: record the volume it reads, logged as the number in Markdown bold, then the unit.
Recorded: **720489.09** ft³
